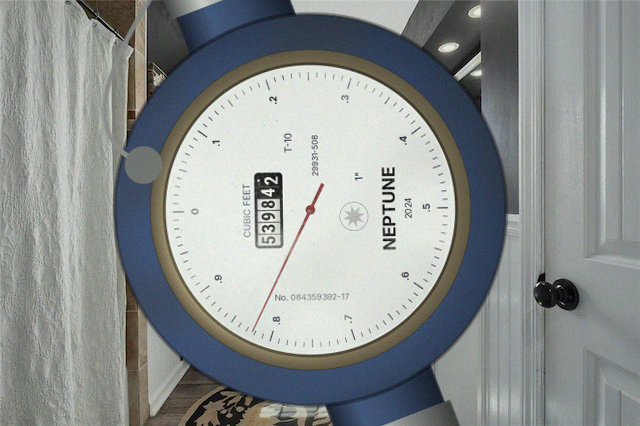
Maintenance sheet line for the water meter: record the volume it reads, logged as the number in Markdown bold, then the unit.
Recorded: **539841.82** ft³
